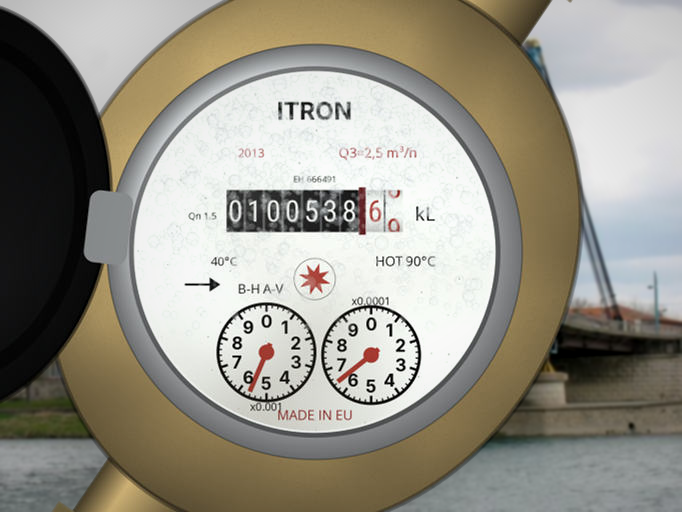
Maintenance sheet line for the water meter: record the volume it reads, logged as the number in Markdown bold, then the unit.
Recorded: **100538.6856** kL
